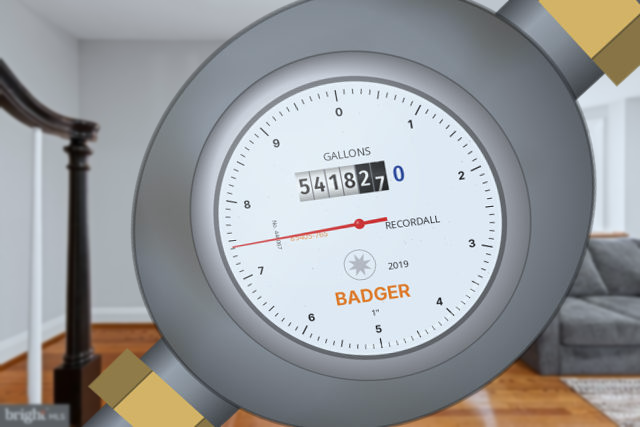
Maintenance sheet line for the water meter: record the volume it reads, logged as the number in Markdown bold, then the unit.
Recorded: **5418267.4** gal
